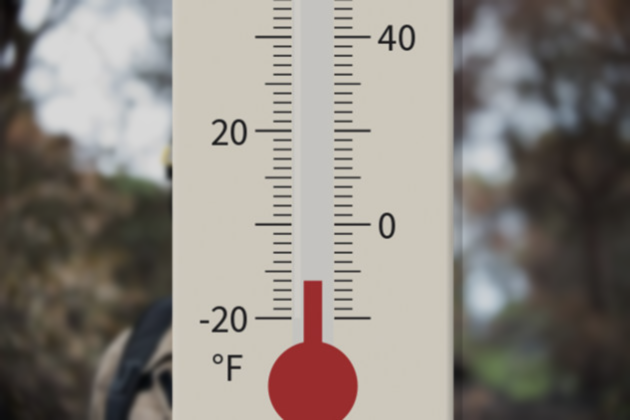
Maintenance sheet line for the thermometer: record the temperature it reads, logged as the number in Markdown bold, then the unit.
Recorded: **-12** °F
